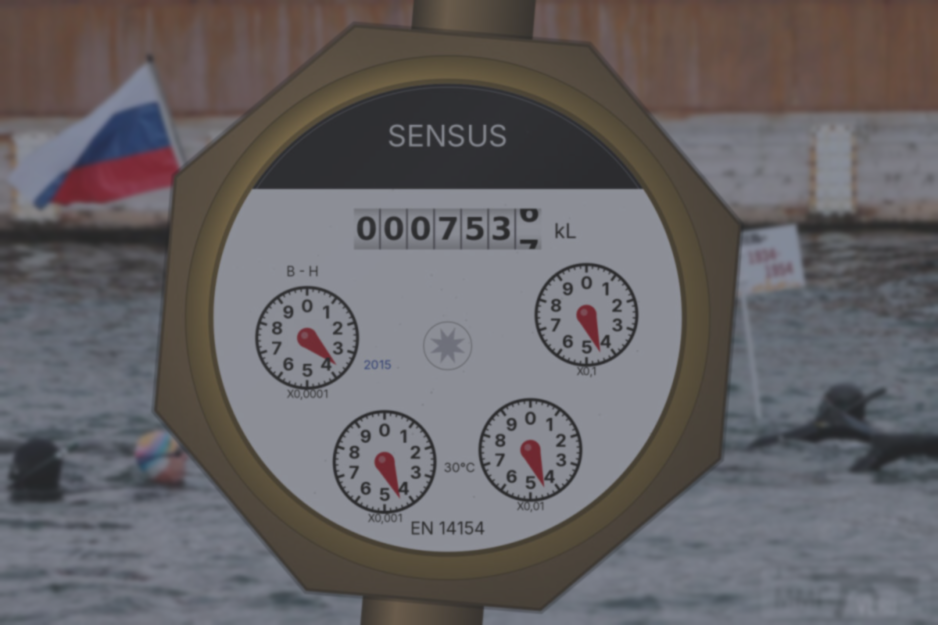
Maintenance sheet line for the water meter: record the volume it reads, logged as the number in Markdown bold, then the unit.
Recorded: **7536.4443** kL
